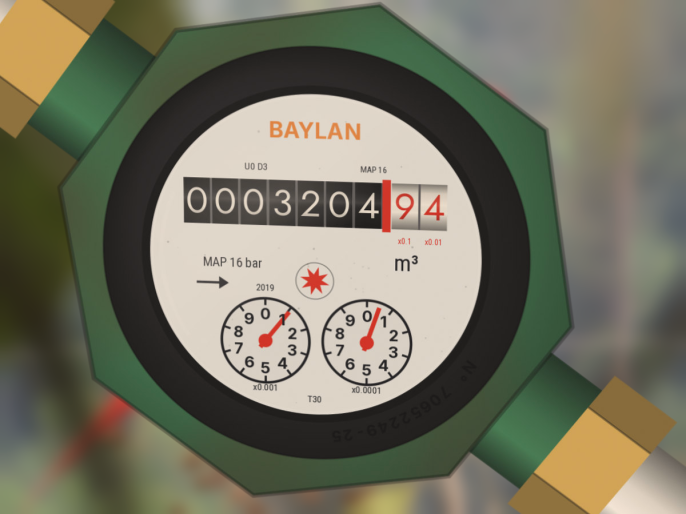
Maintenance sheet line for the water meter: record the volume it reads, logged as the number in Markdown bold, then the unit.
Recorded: **3204.9410** m³
